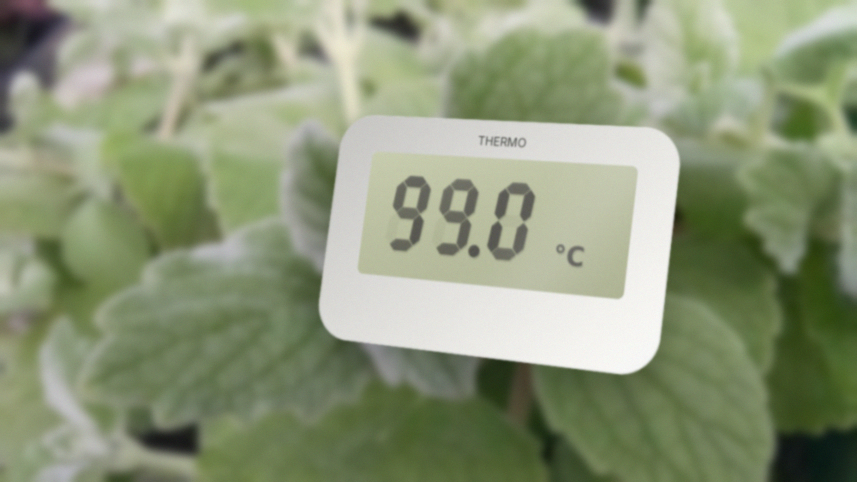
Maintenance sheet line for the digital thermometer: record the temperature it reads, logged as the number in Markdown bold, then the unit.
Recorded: **99.0** °C
